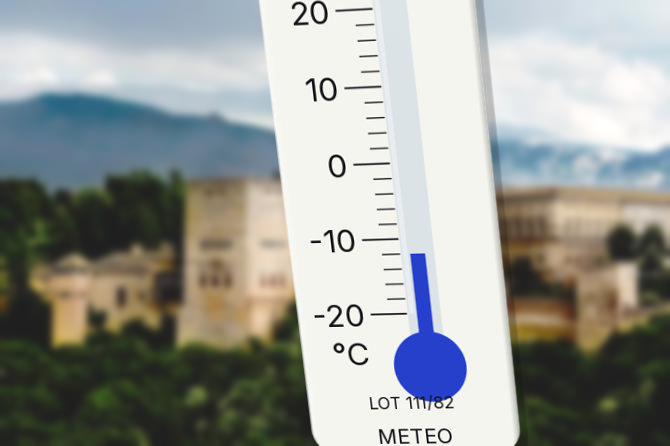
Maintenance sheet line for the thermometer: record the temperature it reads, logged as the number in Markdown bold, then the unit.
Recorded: **-12** °C
